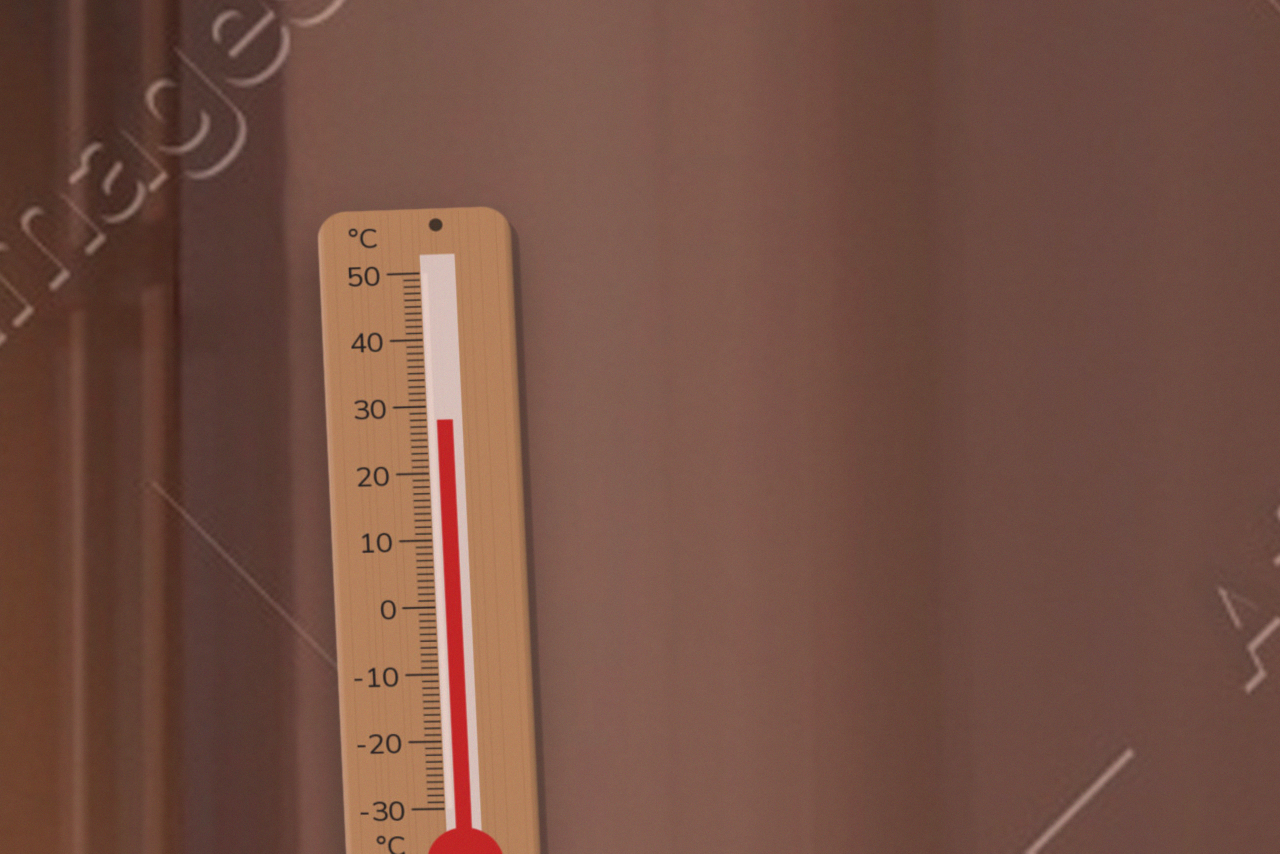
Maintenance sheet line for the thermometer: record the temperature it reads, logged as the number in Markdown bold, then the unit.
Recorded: **28** °C
